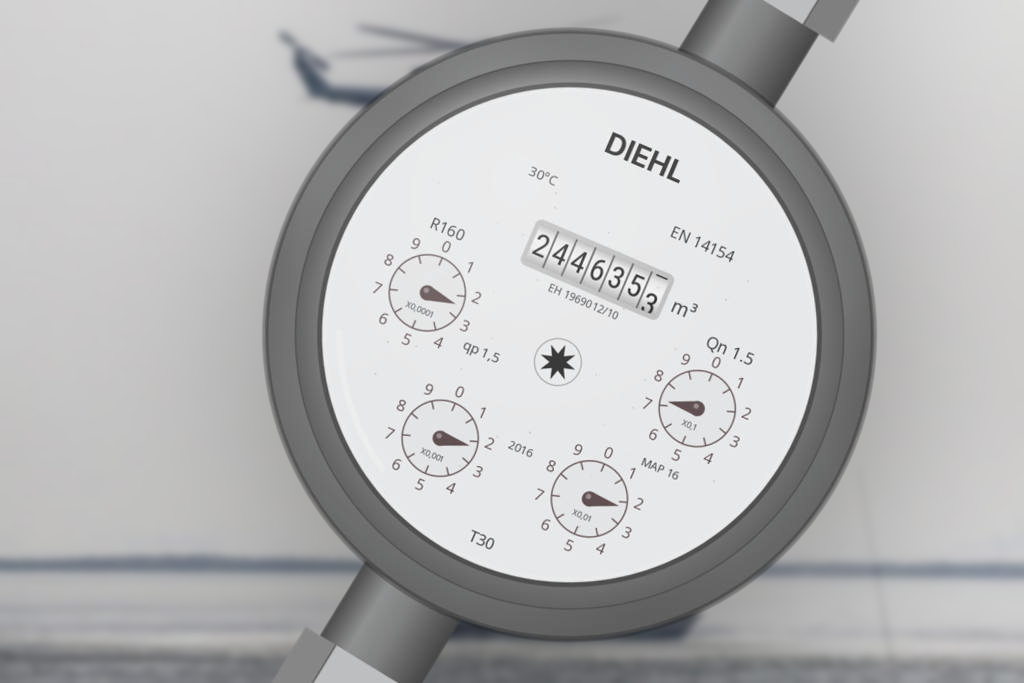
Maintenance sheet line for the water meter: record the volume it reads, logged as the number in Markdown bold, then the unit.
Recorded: **2446352.7222** m³
